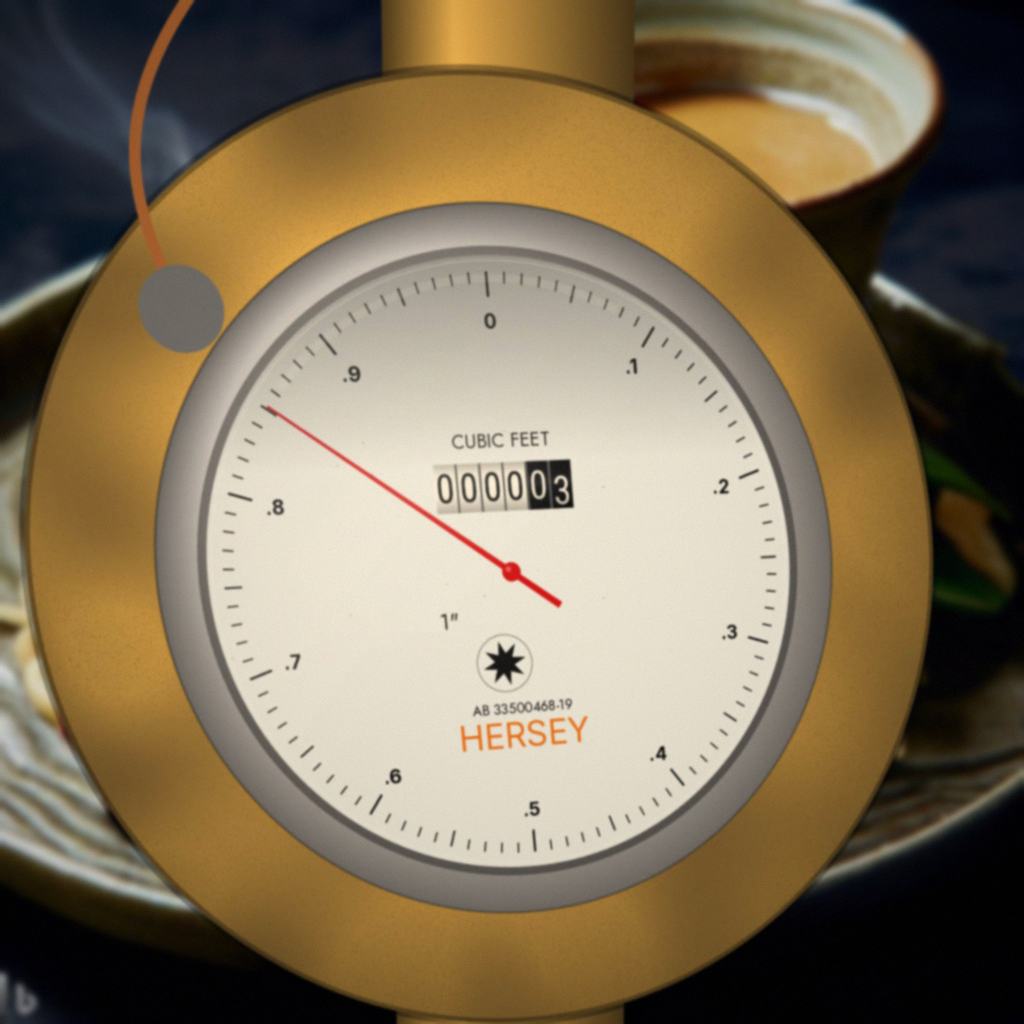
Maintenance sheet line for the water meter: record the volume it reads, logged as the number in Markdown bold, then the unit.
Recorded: **2.85** ft³
